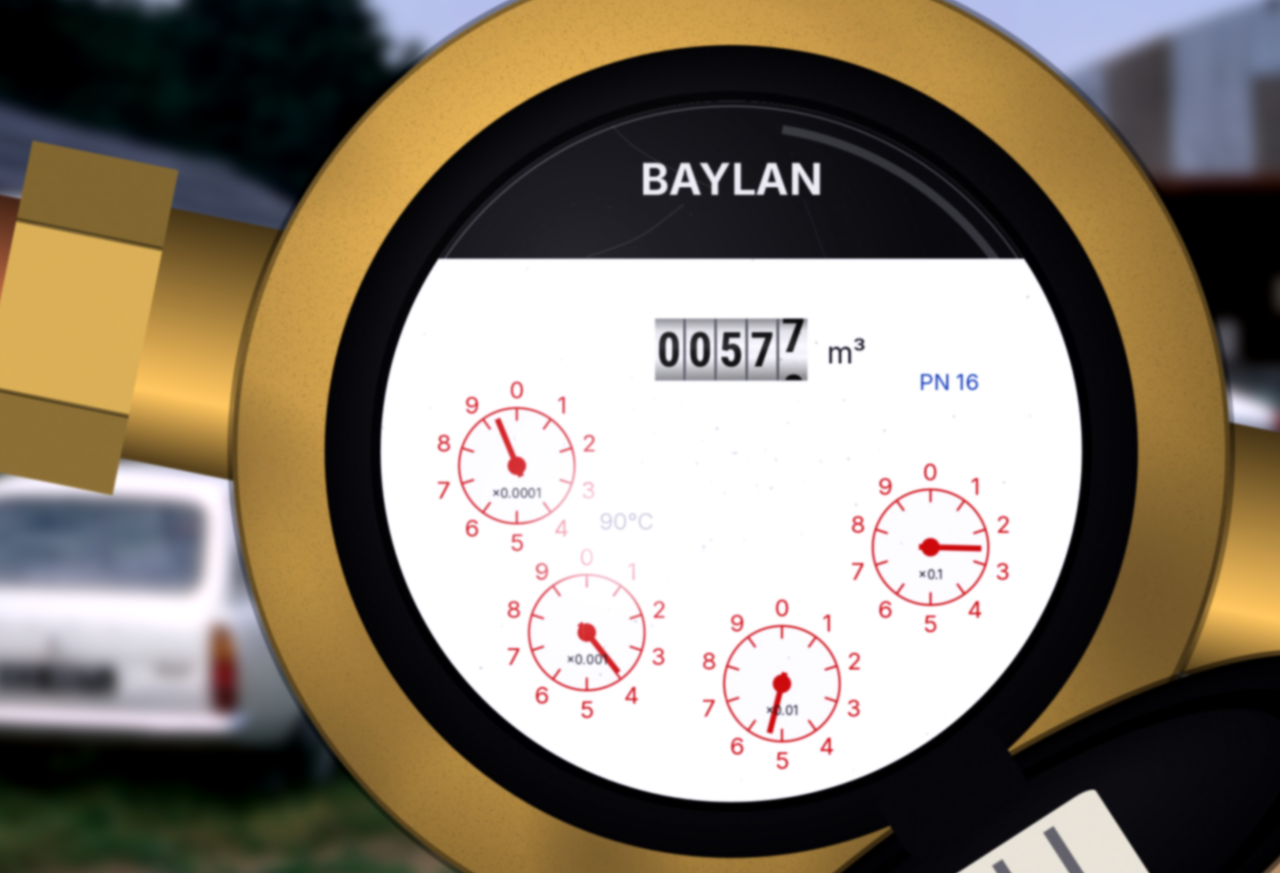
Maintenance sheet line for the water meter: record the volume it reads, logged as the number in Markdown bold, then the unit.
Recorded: **577.2539** m³
